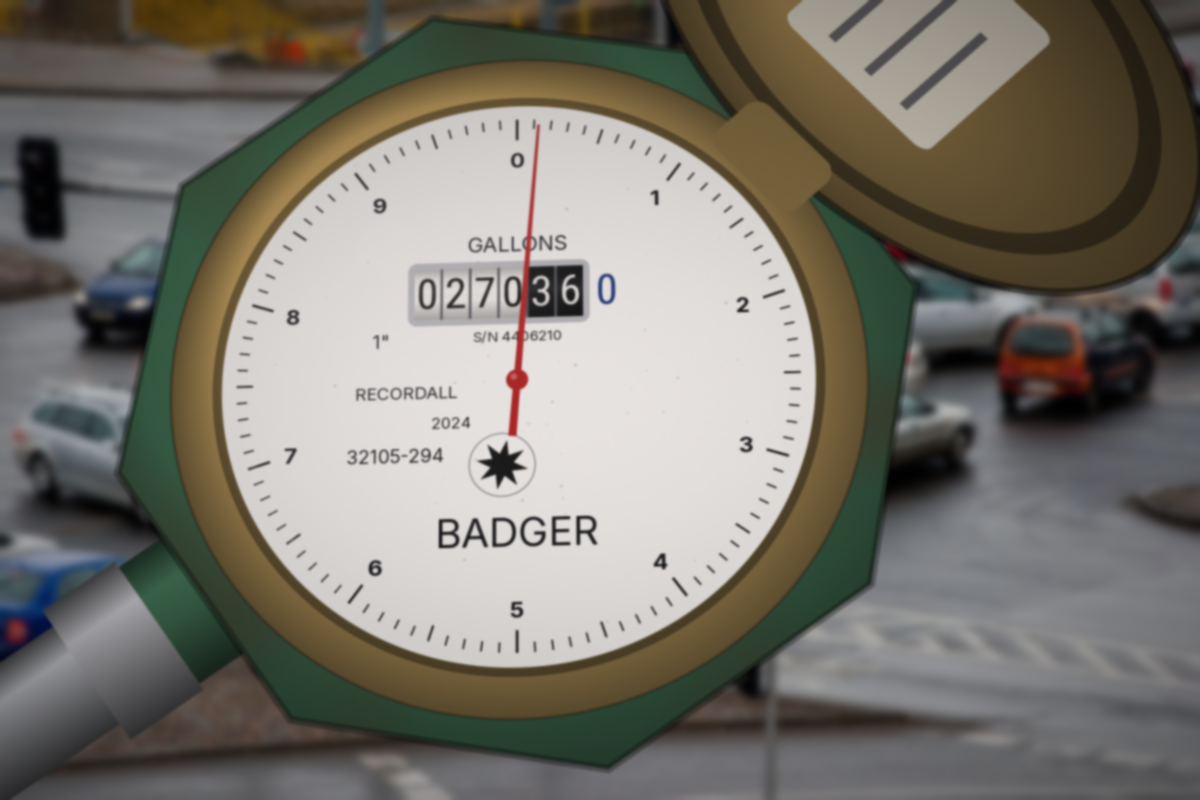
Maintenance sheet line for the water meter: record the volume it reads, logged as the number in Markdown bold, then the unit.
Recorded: **270360.1** gal
